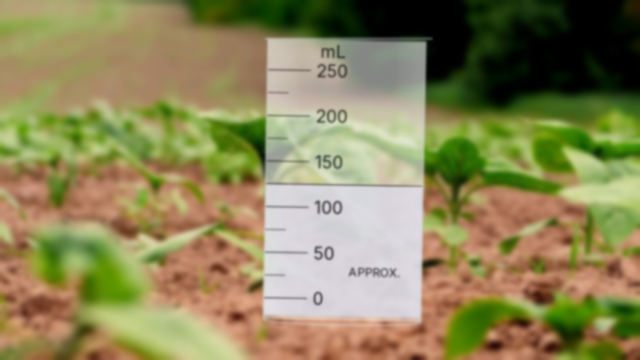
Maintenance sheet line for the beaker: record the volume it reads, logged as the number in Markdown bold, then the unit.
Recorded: **125** mL
